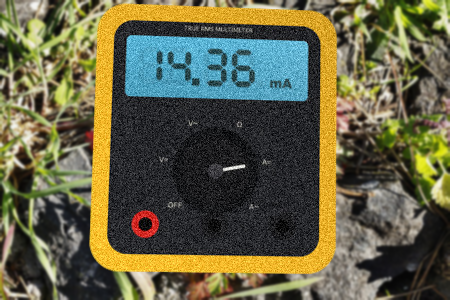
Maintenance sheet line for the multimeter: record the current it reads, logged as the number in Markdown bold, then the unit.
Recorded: **14.36** mA
